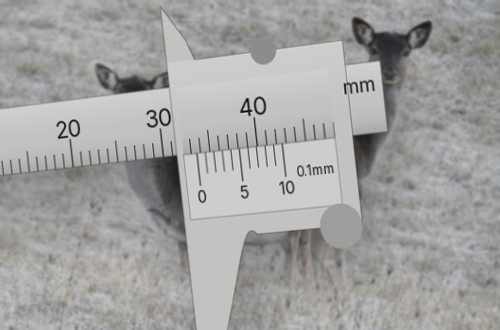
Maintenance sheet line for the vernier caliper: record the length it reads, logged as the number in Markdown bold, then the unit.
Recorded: **33.6** mm
